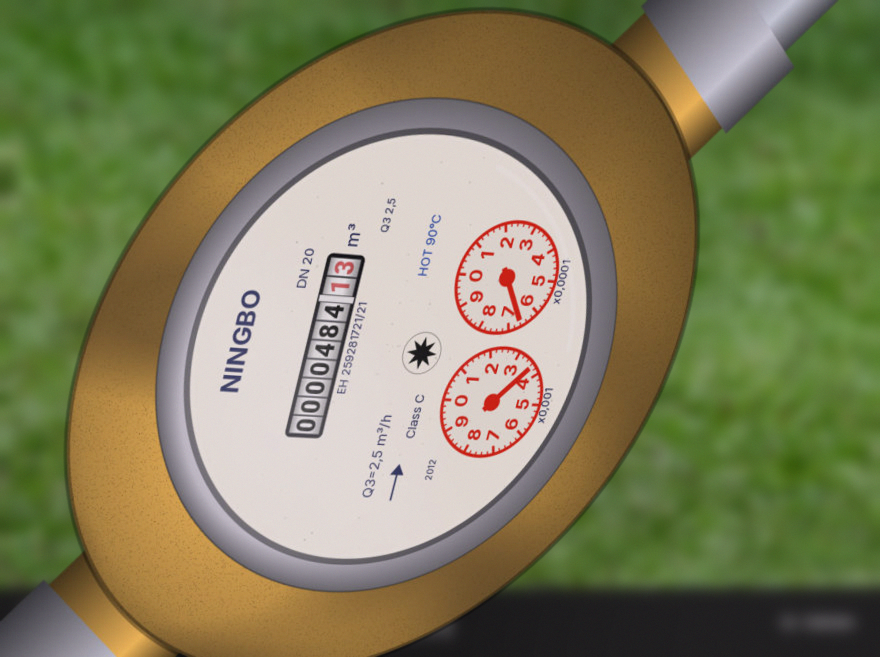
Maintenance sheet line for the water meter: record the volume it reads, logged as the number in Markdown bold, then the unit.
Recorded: **484.1336** m³
